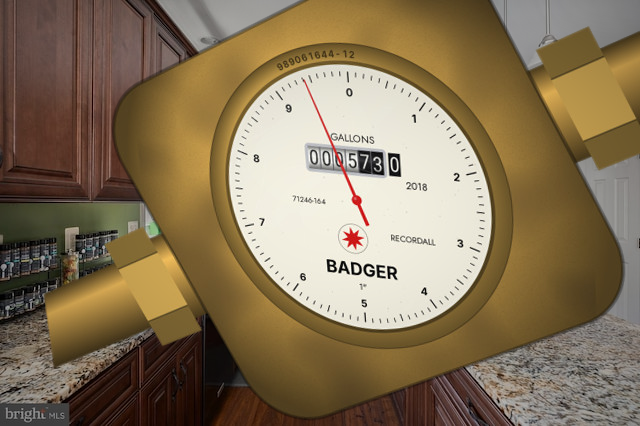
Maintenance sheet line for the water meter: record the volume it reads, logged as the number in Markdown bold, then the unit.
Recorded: **5729.4** gal
